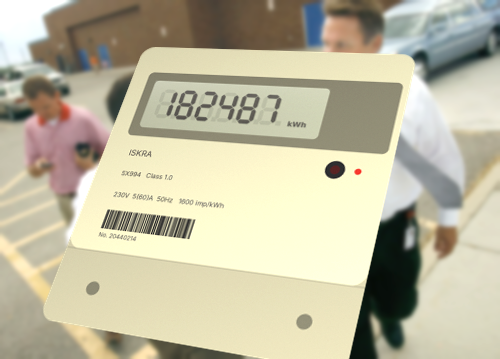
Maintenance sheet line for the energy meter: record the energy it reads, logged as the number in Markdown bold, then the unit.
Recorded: **182487** kWh
